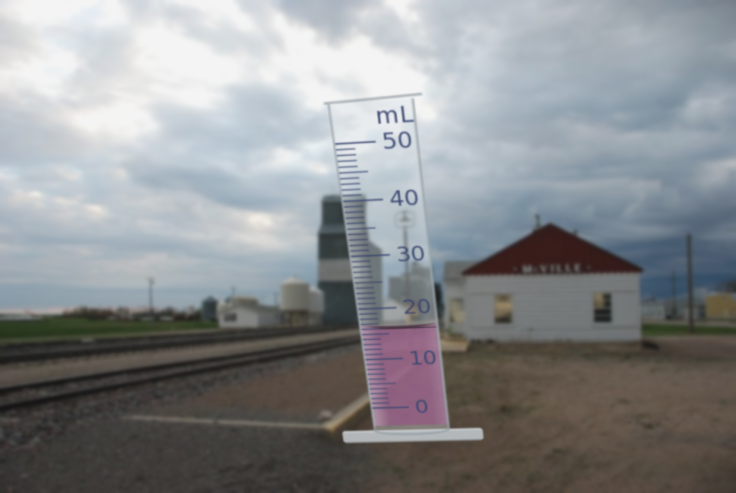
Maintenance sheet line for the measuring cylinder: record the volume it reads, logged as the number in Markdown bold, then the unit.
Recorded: **16** mL
